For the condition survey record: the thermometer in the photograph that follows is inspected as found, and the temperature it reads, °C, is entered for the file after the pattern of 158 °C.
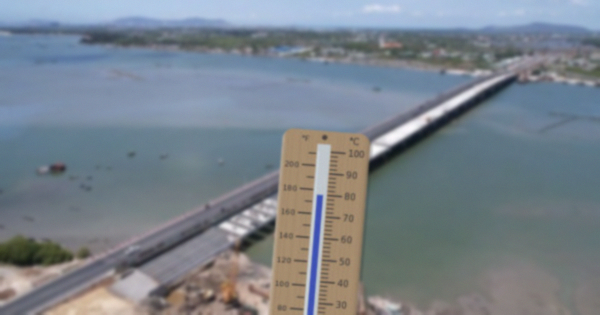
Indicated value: 80 °C
